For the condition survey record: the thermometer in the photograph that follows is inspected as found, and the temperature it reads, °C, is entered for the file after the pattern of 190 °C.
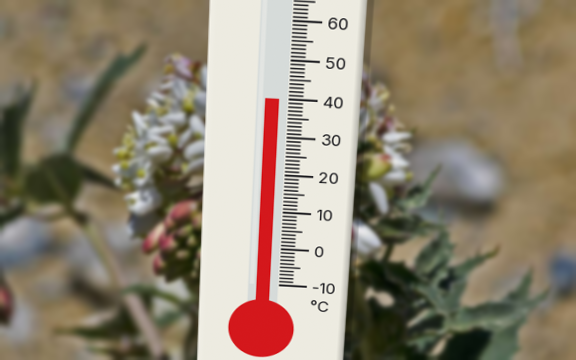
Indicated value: 40 °C
